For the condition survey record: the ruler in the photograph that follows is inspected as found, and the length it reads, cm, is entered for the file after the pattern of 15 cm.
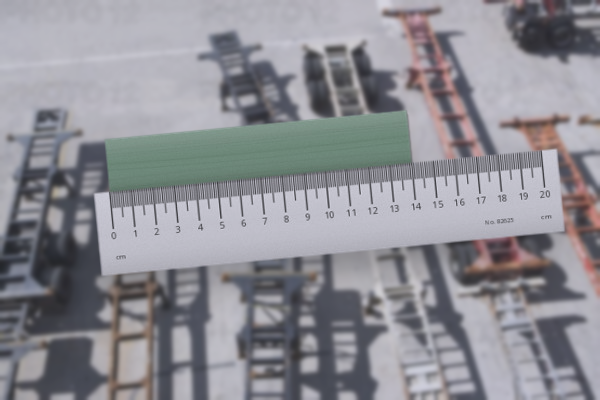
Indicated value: 14 cm
